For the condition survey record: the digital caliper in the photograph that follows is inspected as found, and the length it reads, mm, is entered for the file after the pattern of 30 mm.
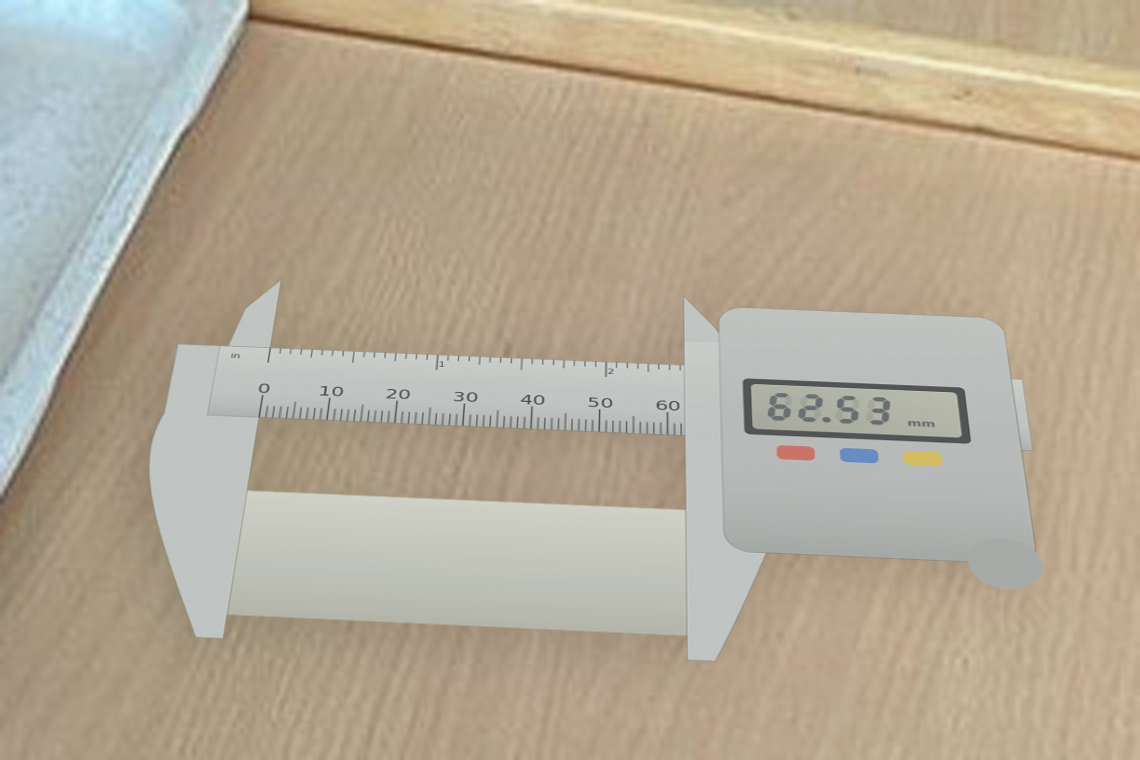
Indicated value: 62.53 mm
